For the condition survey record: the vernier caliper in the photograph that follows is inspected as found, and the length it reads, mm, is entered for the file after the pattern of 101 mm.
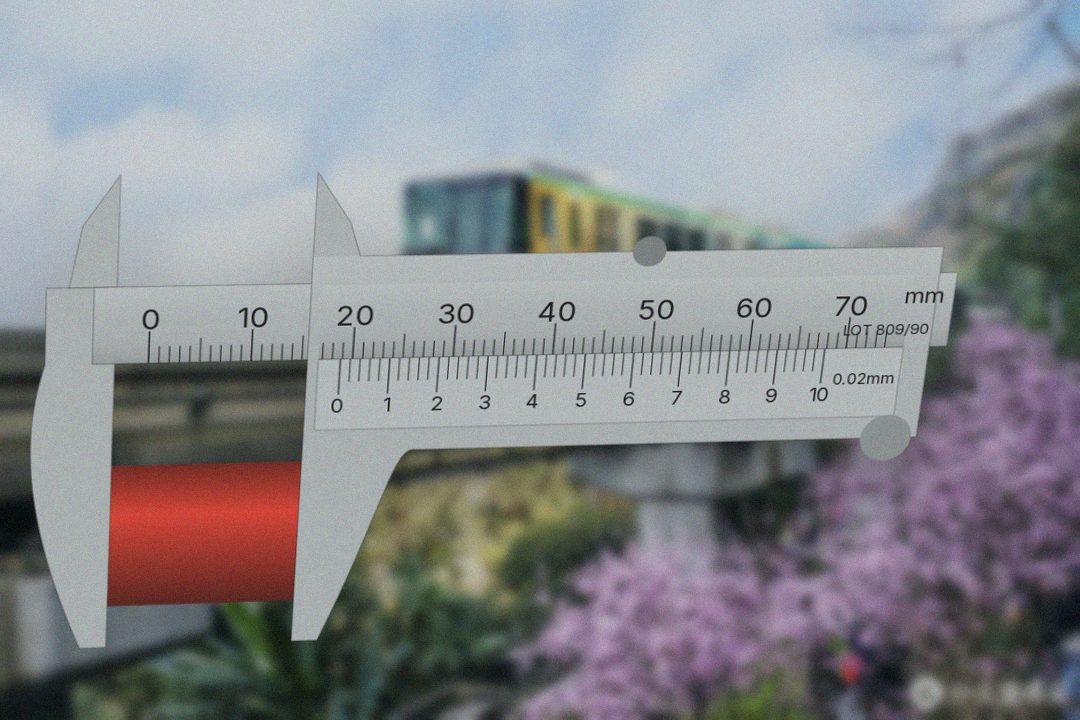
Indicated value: 18.8 mm
